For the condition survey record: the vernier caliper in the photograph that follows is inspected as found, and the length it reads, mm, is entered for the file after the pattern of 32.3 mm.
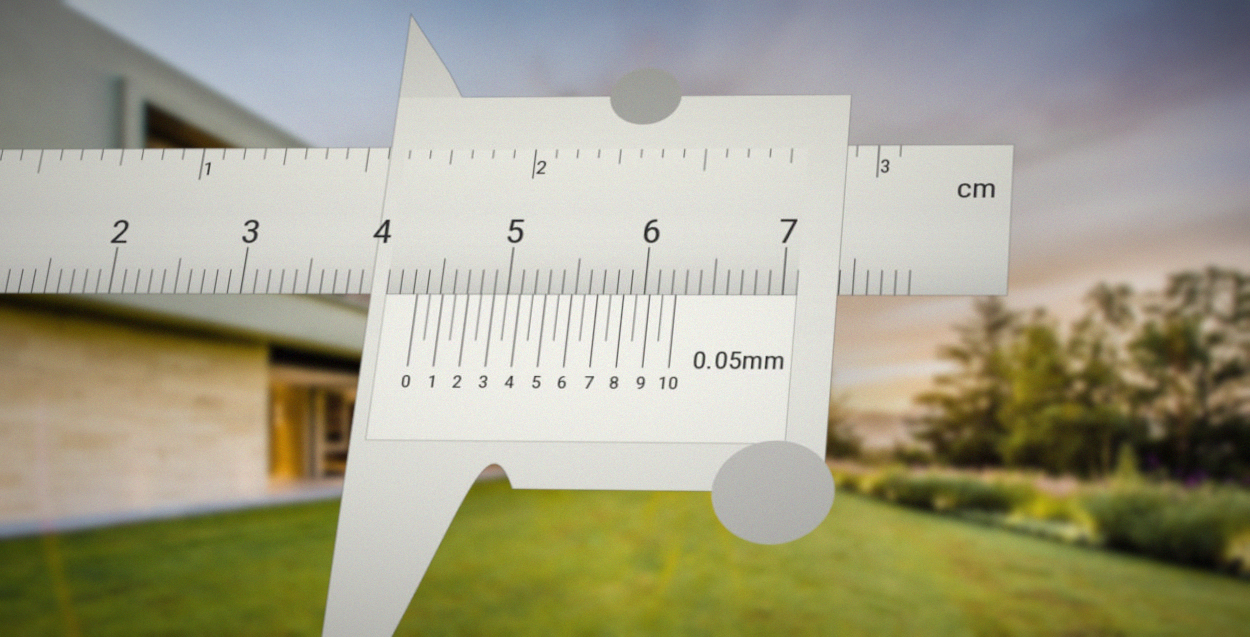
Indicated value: 43.3 mm
